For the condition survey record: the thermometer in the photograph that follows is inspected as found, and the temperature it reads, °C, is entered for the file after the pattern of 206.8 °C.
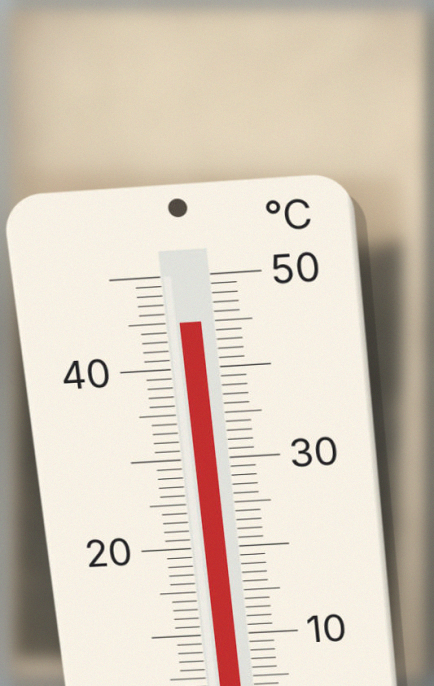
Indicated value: 45 °C
